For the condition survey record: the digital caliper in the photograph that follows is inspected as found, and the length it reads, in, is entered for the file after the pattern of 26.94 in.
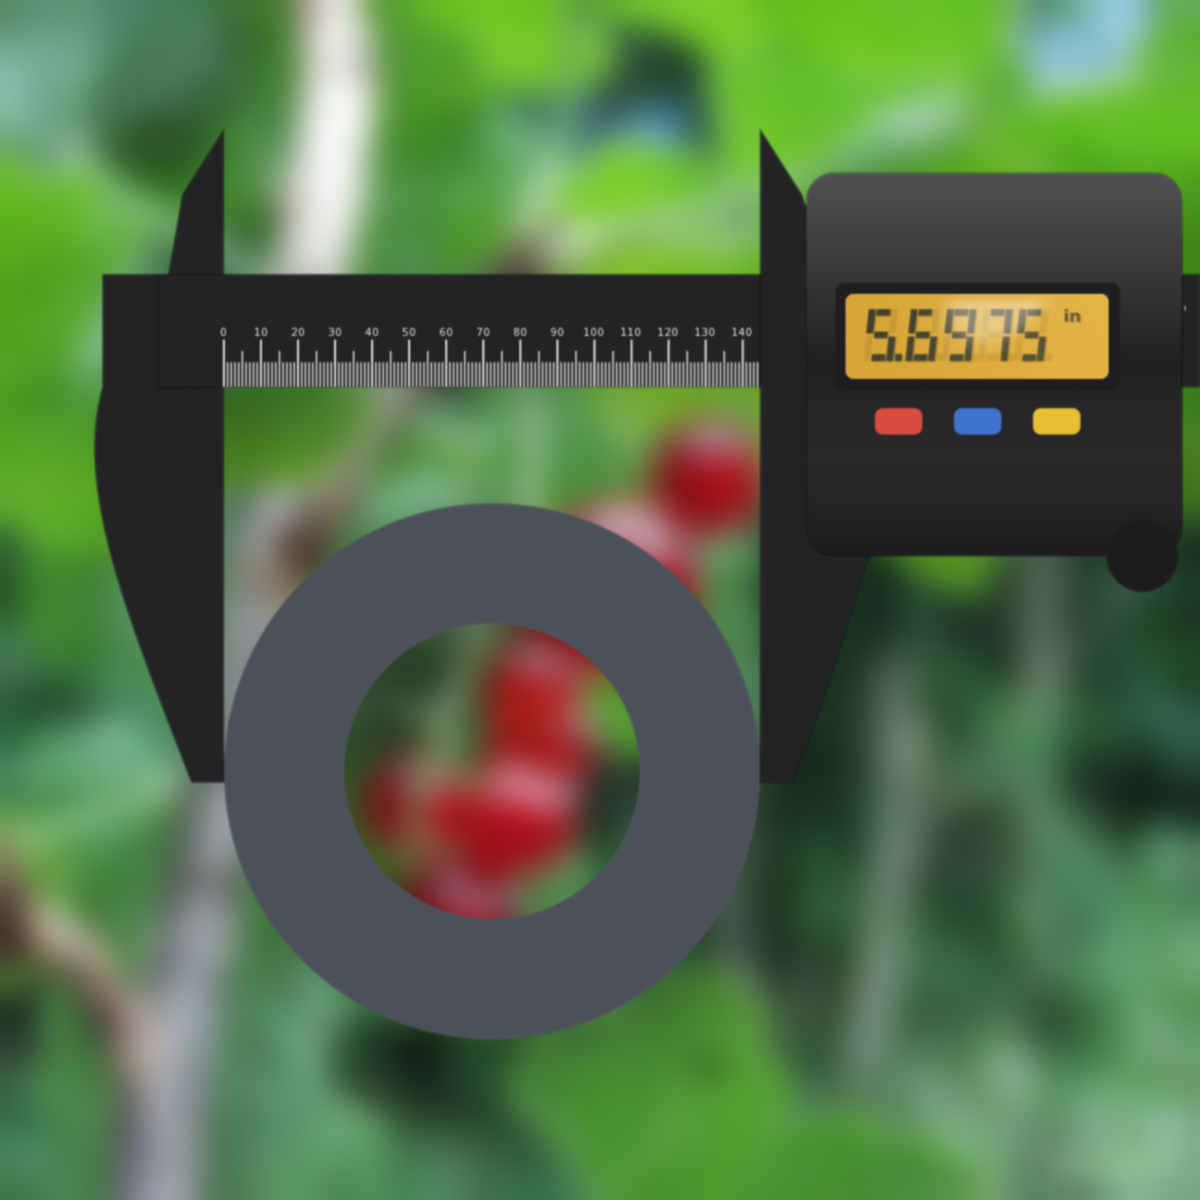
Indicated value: 5.6975 in
